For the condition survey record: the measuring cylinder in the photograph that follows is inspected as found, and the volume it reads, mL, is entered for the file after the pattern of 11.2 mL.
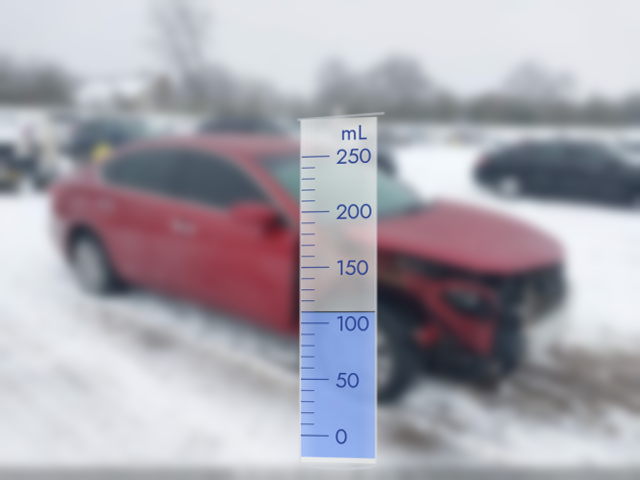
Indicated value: 110 mL
